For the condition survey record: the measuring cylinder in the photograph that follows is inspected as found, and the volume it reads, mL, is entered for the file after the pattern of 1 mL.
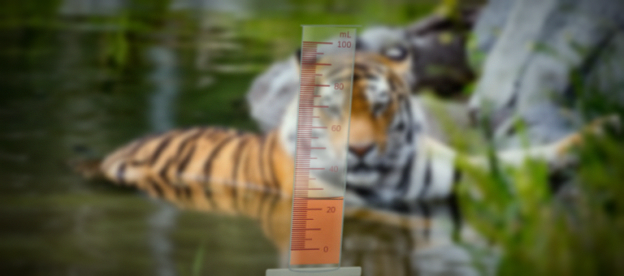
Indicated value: 25 mL
